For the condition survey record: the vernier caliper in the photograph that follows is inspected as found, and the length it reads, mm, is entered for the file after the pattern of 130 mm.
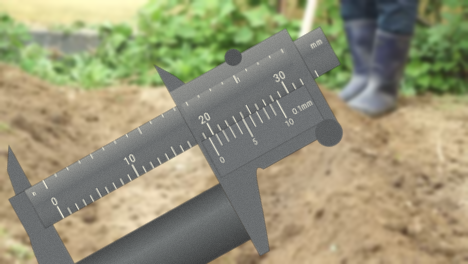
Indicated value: 19.4 mm
